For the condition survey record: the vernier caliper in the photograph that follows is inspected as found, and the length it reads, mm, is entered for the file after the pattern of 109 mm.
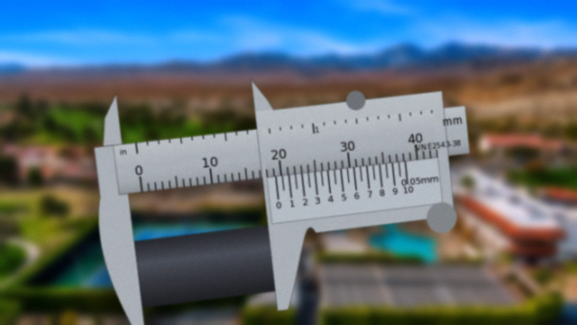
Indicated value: 19.2 mm
